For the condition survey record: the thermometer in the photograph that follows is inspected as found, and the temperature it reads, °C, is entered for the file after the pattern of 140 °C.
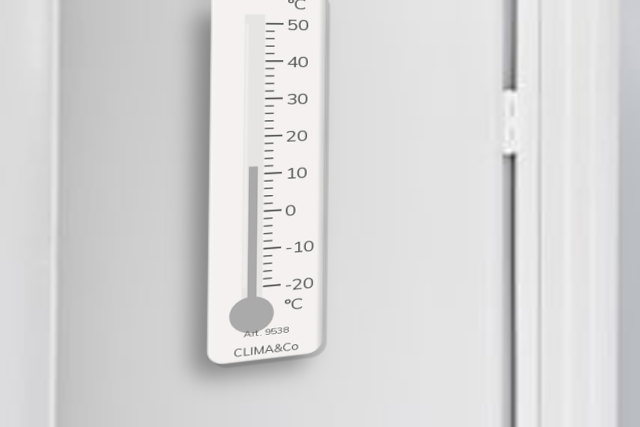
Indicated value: 12 °C
